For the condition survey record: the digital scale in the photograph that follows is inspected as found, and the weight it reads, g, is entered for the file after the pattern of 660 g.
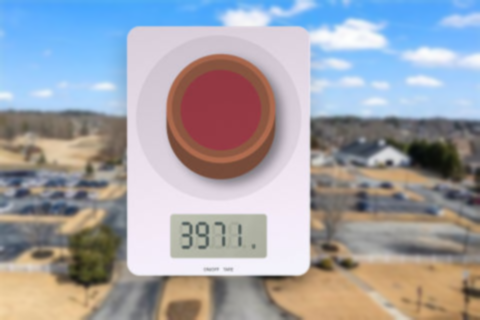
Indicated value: 3971 g
